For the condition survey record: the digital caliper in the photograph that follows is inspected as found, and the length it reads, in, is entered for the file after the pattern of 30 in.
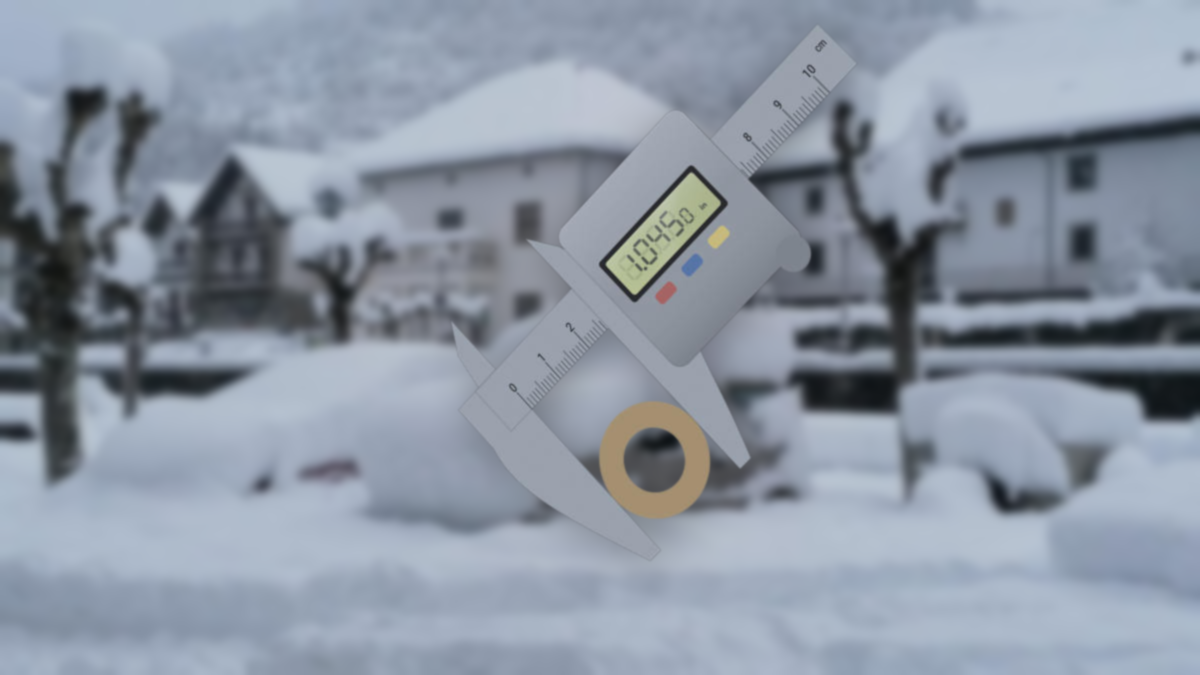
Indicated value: 1.0450 in
